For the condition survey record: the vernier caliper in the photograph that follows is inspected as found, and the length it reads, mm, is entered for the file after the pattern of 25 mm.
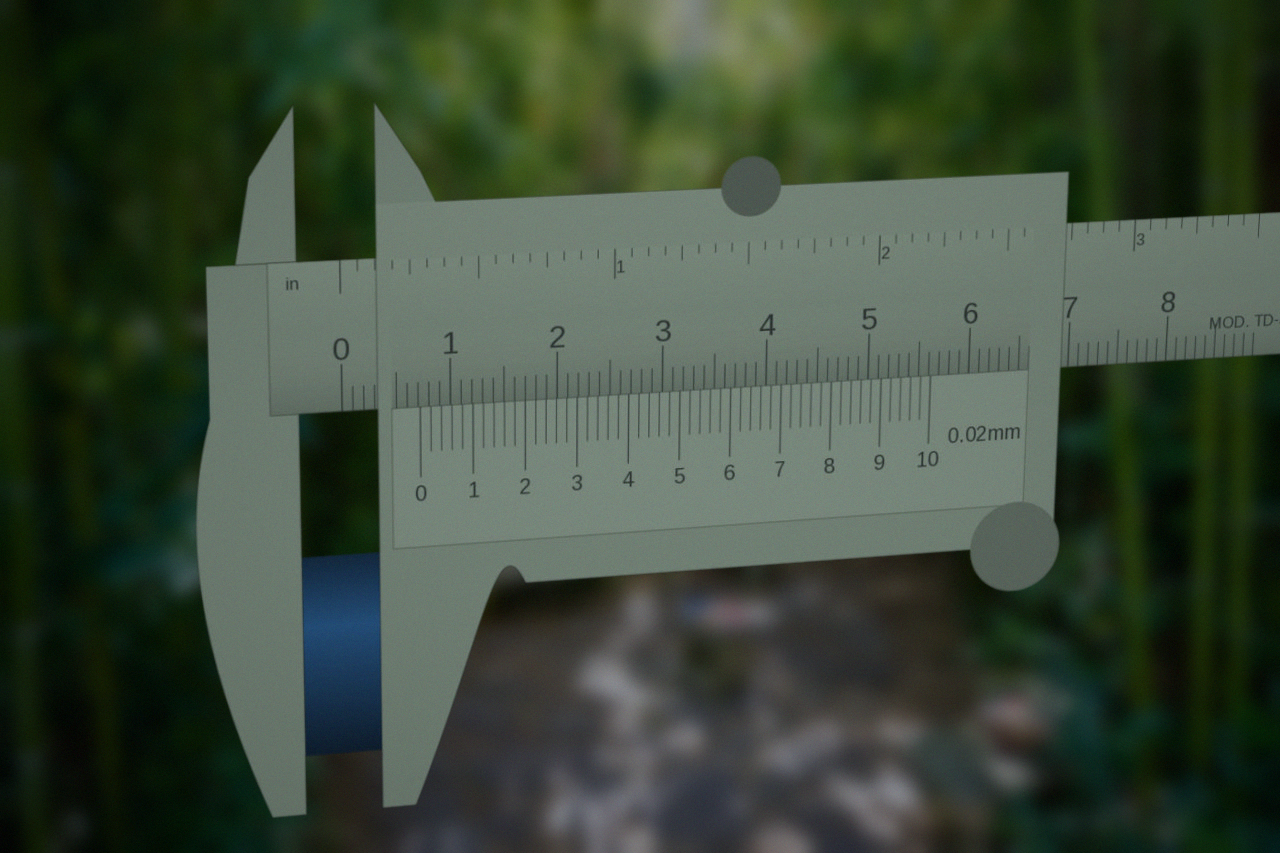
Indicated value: 7.2 mm
